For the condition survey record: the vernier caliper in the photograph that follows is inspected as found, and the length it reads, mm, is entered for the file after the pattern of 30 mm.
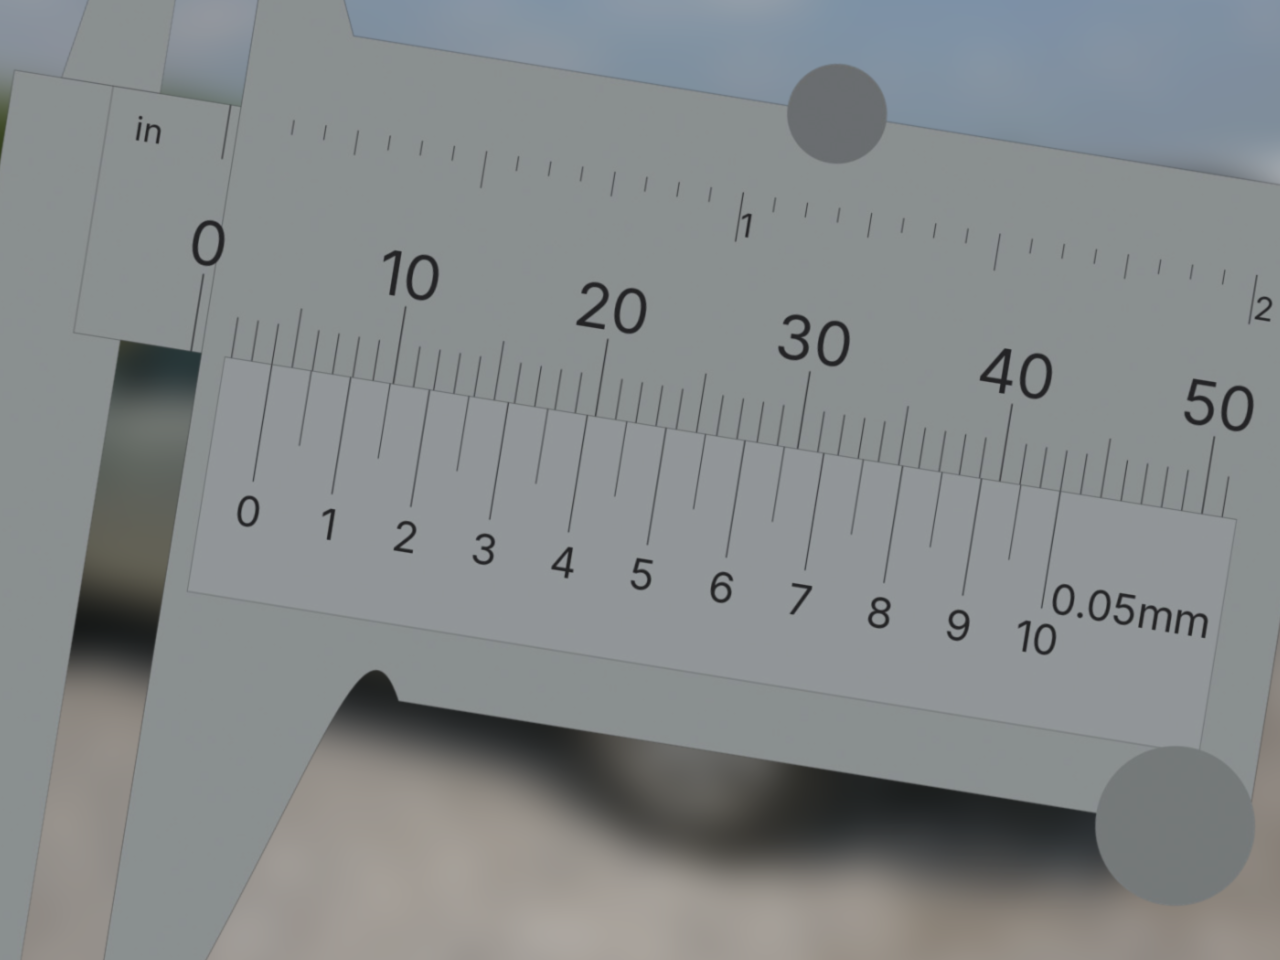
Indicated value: 4.0 mm
